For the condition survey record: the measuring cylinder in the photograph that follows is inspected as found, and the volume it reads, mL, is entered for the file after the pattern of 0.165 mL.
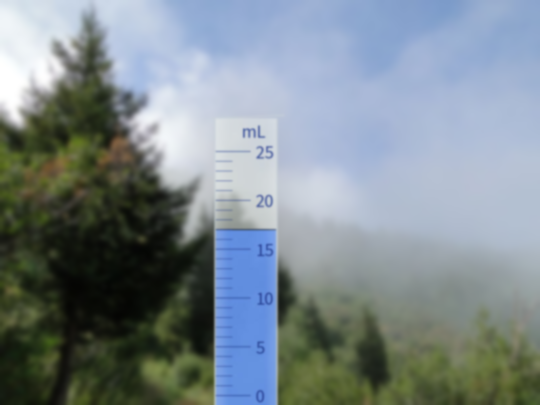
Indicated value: 17 mL
